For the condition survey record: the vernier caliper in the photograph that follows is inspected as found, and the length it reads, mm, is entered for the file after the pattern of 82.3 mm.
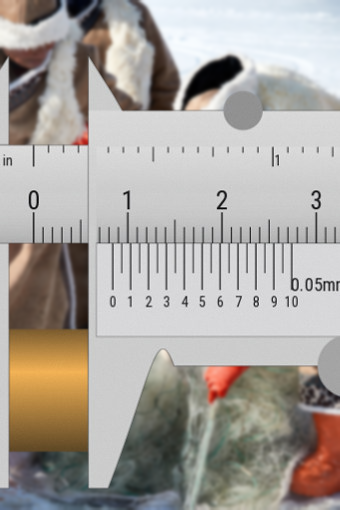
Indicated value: 8.4 mm
